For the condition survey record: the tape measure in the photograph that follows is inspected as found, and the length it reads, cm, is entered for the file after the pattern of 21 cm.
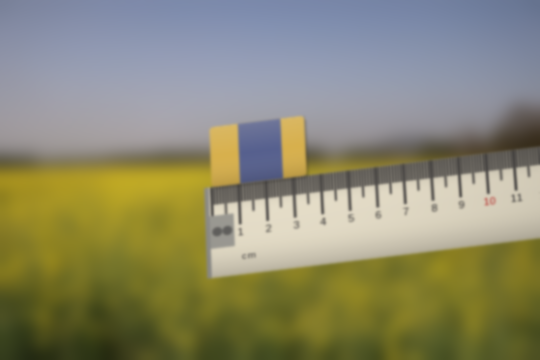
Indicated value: 3.5 cm
